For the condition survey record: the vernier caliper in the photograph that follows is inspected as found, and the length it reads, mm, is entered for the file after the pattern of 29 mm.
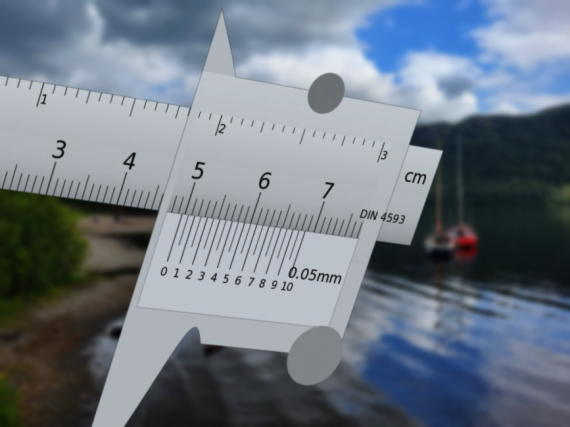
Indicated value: 49.6 mm
